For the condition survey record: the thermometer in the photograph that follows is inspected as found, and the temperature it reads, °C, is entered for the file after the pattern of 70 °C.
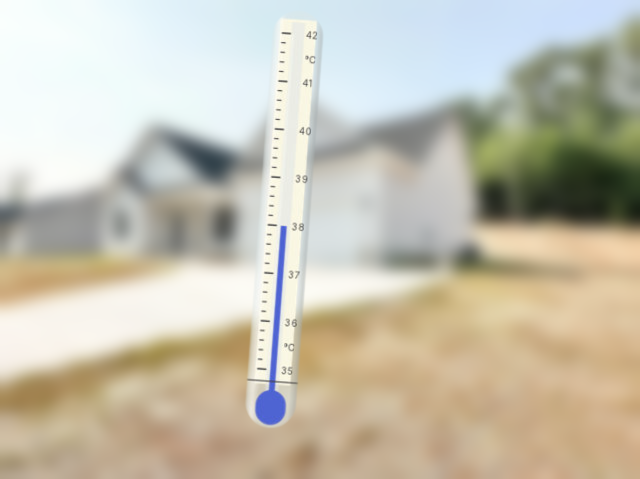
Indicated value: 38 °C
